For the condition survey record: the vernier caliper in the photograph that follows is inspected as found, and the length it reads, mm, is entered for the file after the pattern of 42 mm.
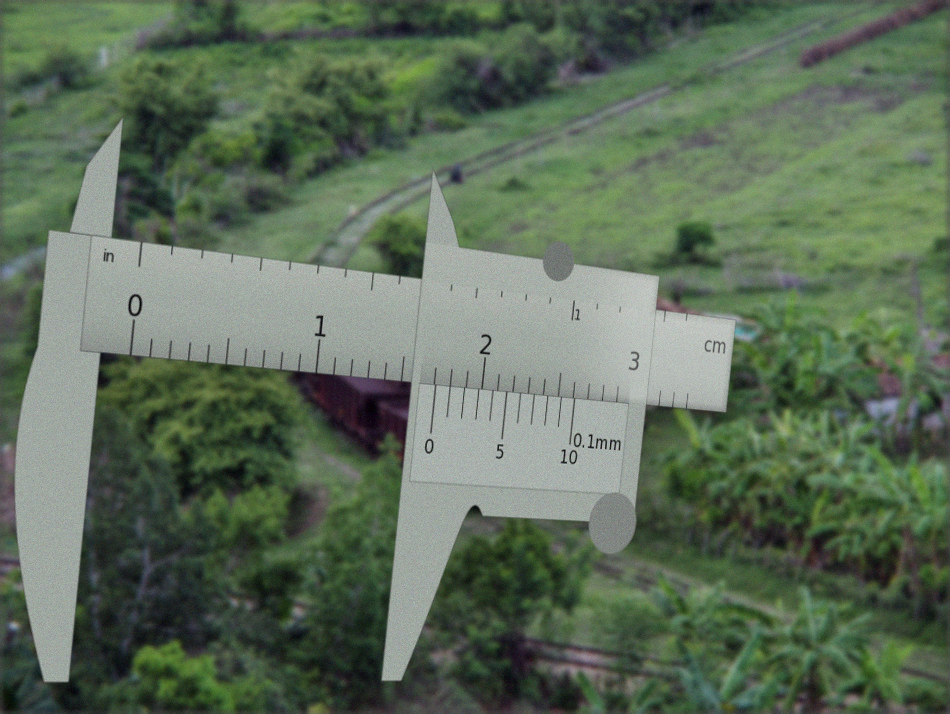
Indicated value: 17.1 mm
